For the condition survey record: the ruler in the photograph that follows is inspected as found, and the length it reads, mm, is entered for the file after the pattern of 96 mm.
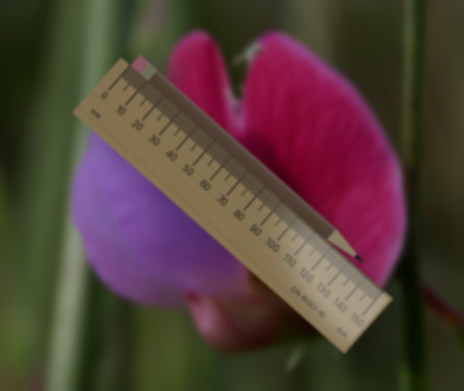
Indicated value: 135 mm
